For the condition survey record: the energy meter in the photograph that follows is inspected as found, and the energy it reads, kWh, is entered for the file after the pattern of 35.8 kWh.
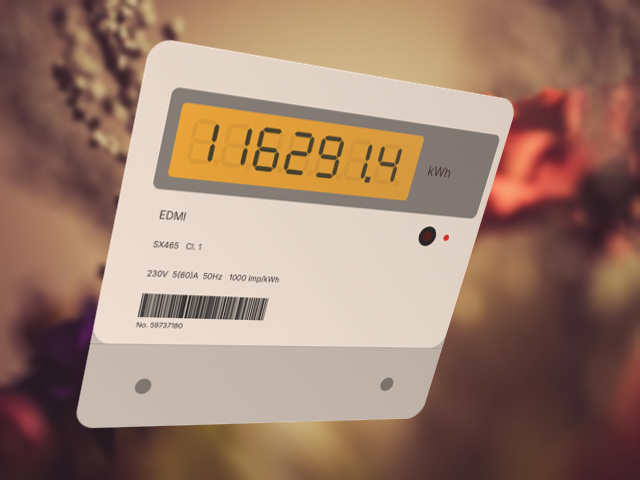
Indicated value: 116291.4 kWh
